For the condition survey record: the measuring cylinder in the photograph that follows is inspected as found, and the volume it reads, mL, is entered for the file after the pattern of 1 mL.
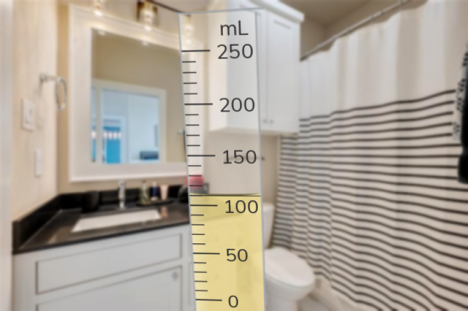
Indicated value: 110 mL
